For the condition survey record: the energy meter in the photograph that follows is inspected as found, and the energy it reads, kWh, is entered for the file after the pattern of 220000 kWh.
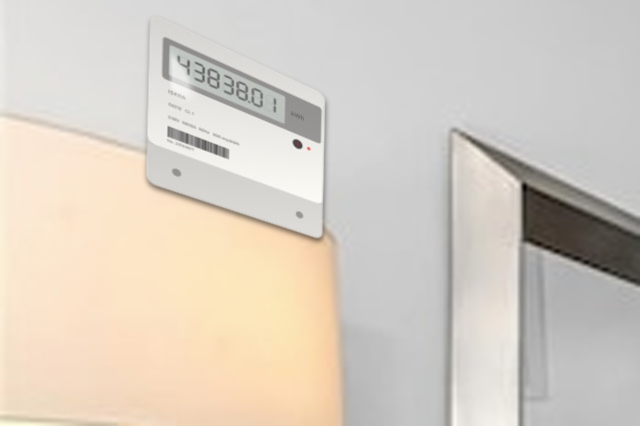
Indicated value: 43838.01 kWh
